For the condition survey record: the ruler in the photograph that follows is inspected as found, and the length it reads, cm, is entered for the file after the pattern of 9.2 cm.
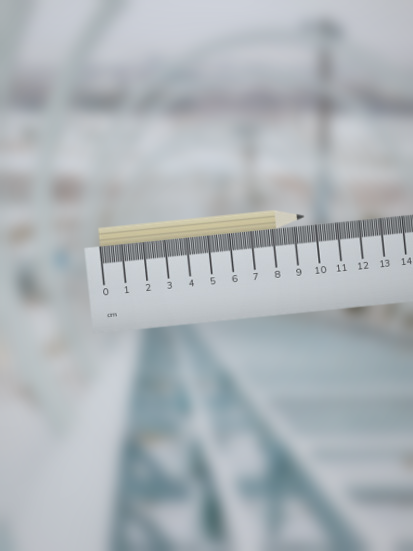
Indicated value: 9.5 cm
